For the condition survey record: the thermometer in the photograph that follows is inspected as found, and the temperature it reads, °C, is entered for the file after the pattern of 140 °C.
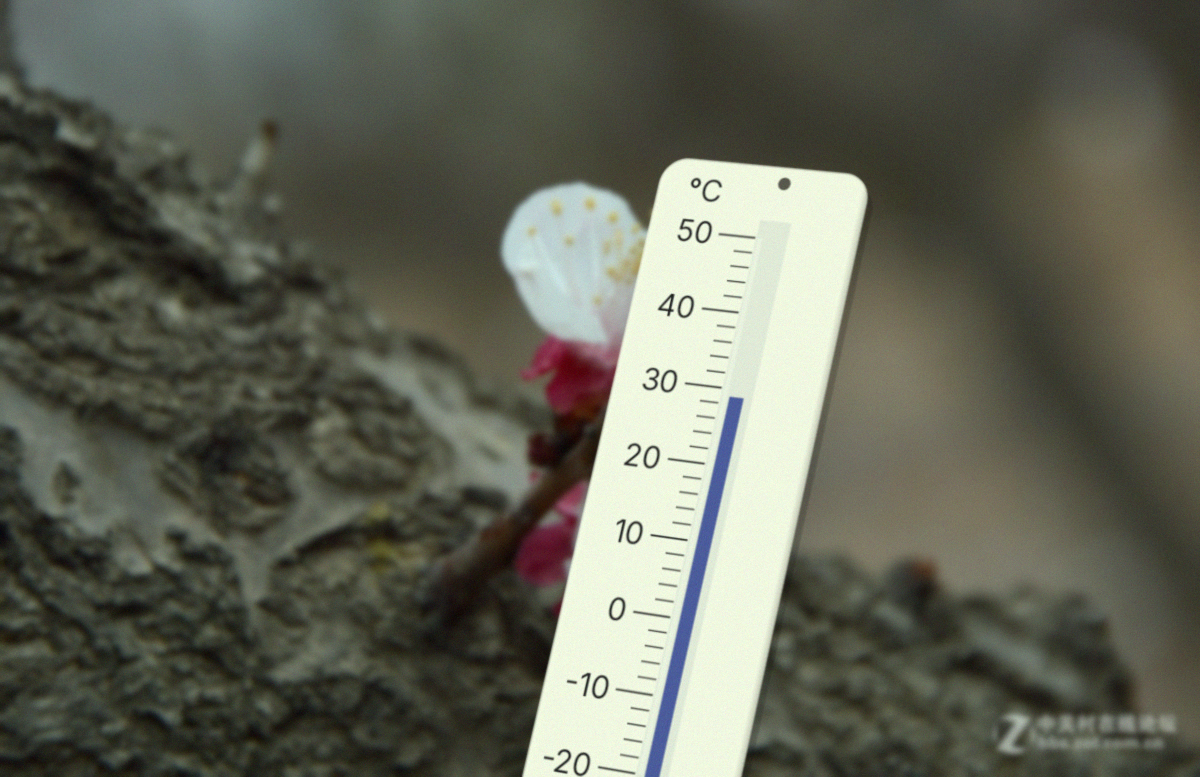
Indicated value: 29 °C
